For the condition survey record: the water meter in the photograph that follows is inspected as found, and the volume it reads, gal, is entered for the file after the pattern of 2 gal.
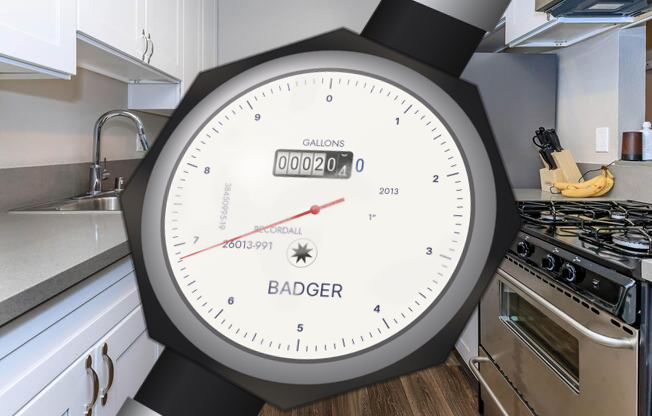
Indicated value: 2036.8 gal
